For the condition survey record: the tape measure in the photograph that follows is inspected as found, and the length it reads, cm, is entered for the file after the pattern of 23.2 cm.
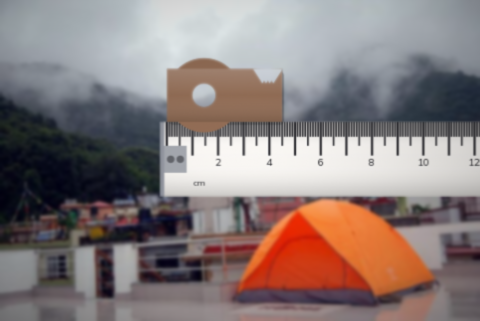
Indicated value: 4.5 cm
